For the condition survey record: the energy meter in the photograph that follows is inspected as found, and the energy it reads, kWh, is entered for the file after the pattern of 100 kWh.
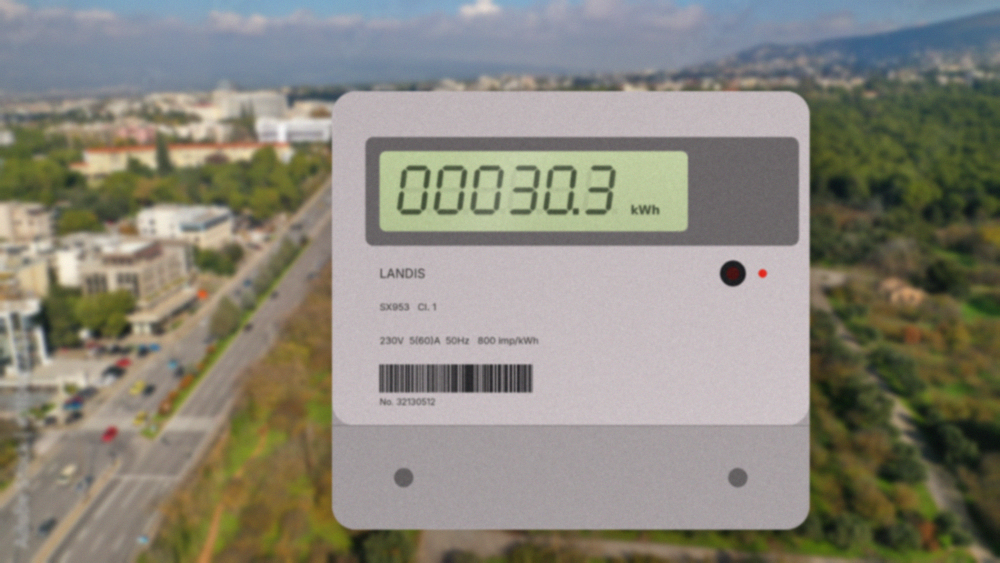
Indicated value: 30.3 kWh
